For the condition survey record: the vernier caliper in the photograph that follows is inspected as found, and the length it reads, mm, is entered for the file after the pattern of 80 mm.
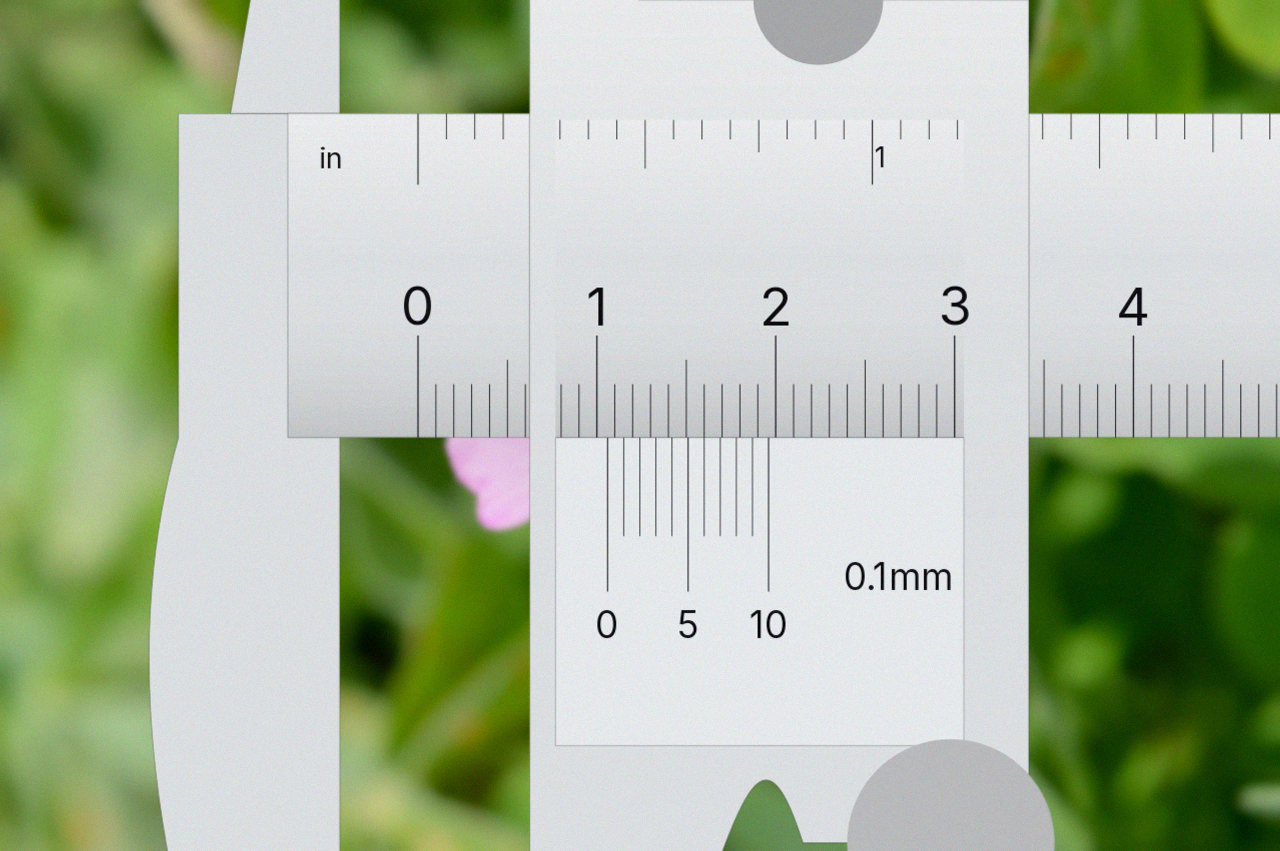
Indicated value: 10.6 mm
